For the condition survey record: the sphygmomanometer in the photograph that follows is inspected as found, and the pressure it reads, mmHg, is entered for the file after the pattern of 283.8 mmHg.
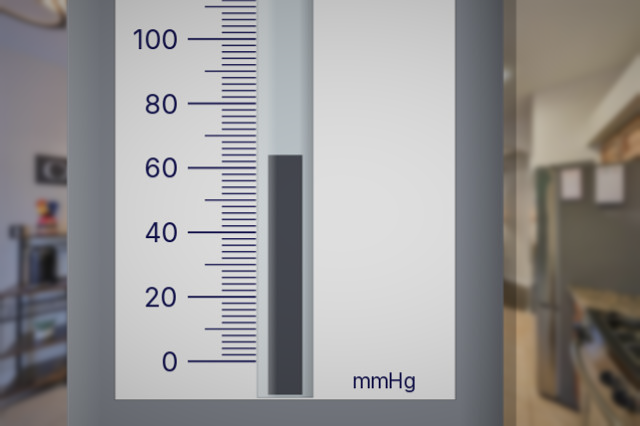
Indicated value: 64 mmHg
